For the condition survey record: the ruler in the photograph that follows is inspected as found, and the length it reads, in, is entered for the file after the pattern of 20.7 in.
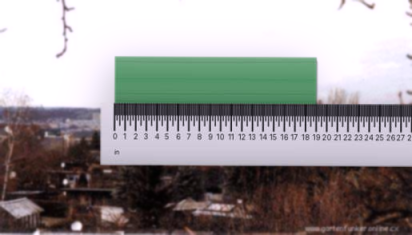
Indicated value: 19 in
